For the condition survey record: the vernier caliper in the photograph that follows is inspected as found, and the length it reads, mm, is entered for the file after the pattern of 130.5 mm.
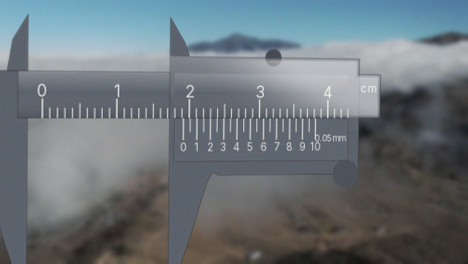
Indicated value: 19.2 mm
